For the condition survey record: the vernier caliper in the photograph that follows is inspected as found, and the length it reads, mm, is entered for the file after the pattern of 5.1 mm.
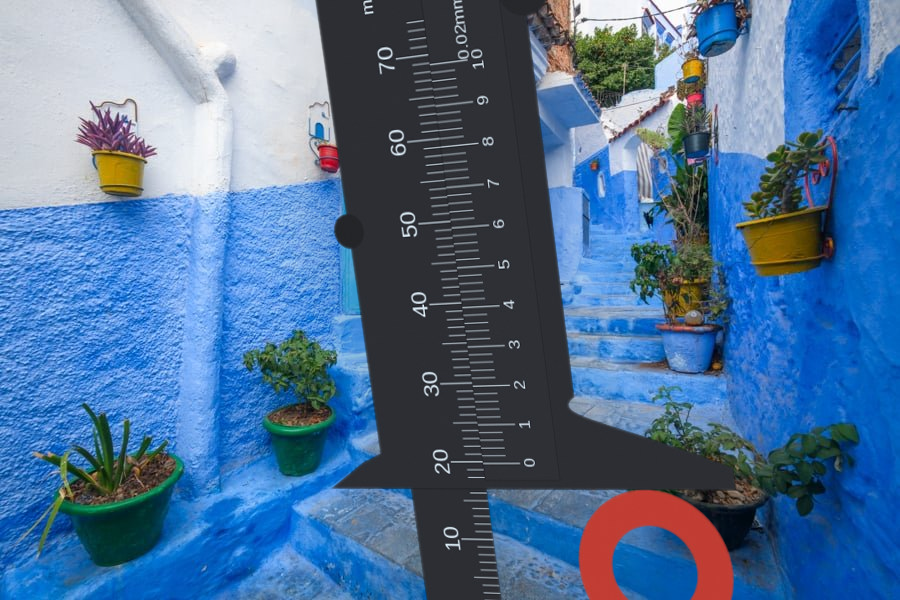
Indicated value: 19.8 mm
